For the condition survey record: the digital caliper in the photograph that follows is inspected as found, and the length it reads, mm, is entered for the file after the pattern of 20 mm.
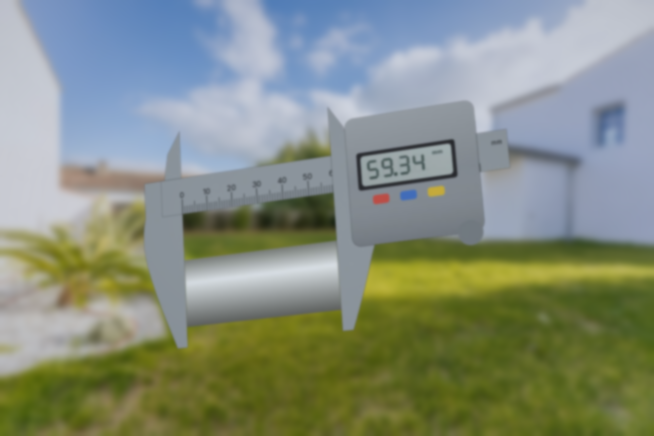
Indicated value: 59.34 mm
